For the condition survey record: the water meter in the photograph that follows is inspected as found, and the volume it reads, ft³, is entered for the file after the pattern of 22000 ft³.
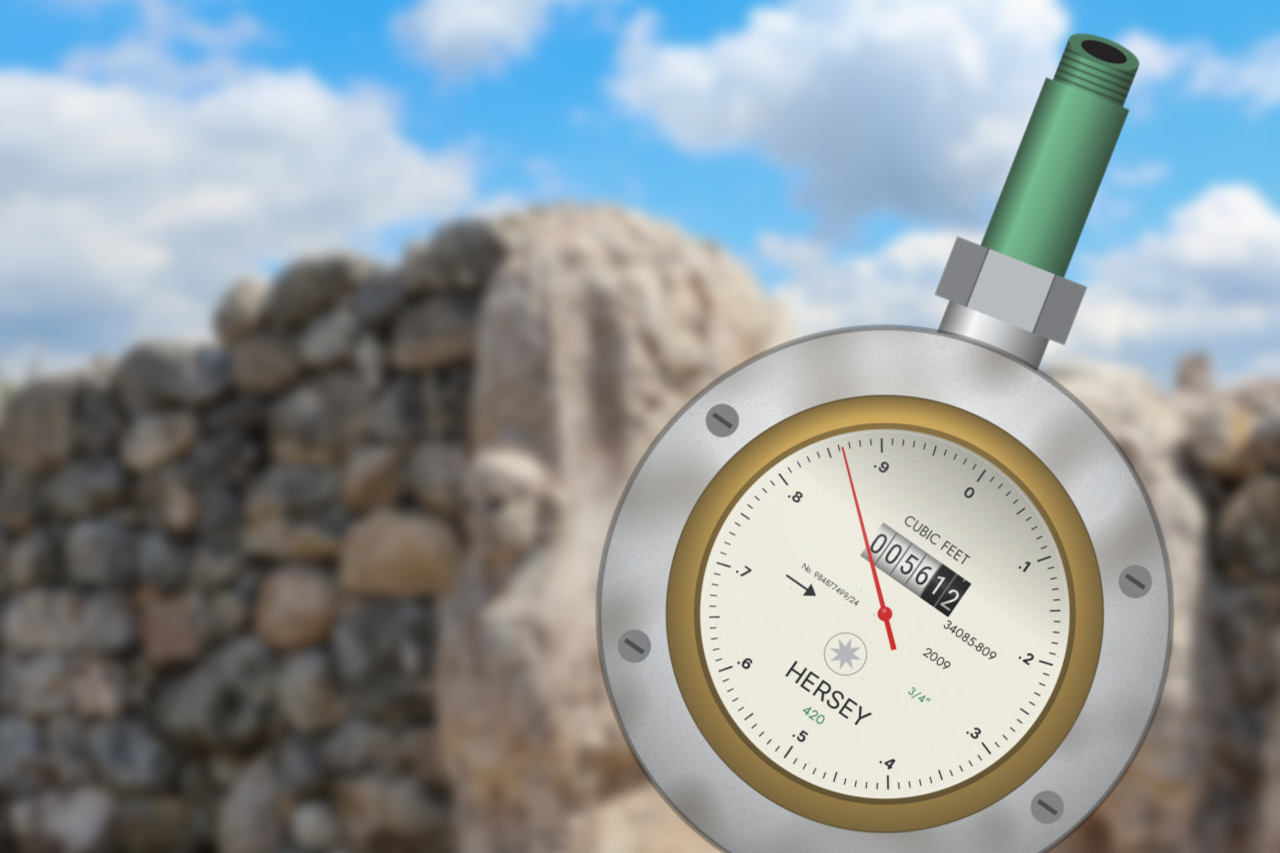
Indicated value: 5611.86 ft³
